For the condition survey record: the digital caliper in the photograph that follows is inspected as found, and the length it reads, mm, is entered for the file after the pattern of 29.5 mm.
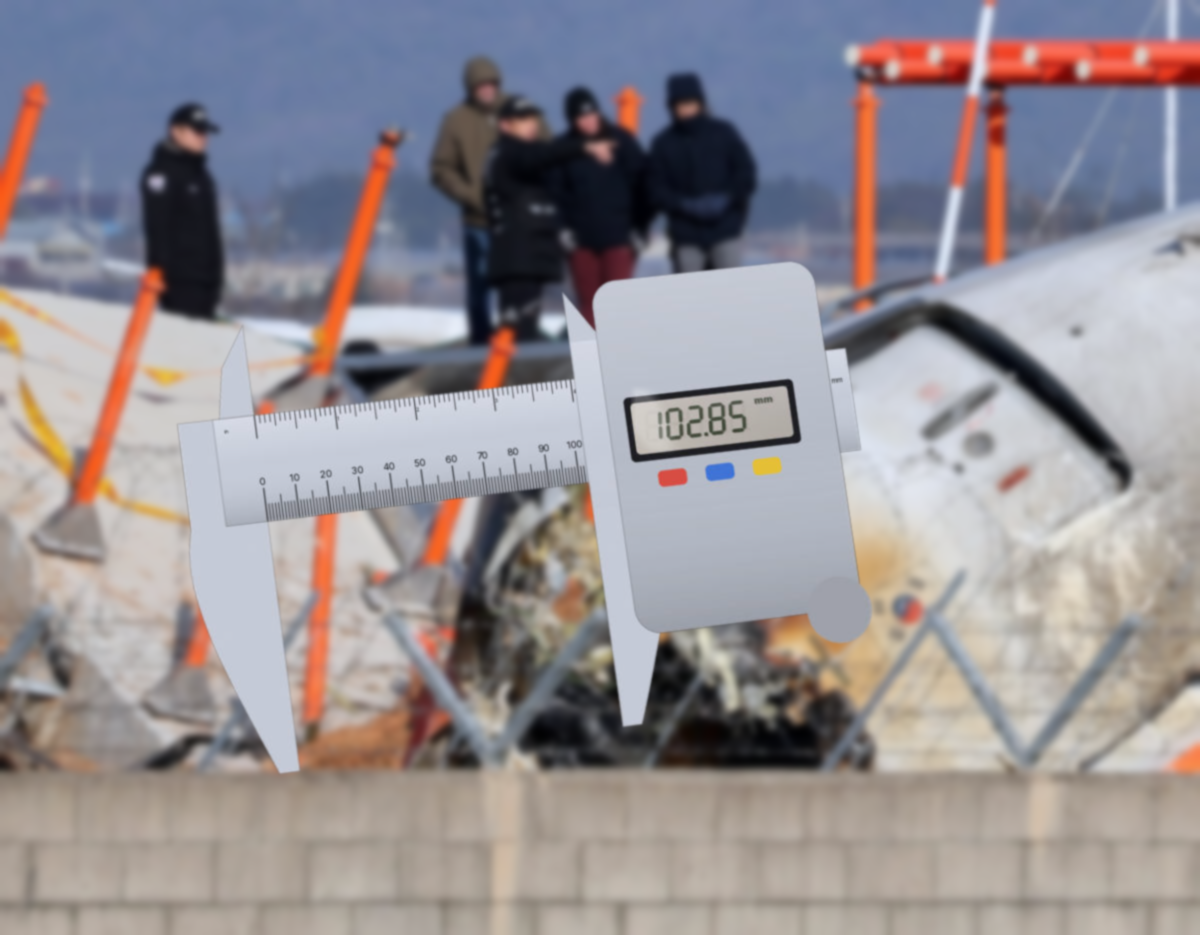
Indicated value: 102.85 mm
